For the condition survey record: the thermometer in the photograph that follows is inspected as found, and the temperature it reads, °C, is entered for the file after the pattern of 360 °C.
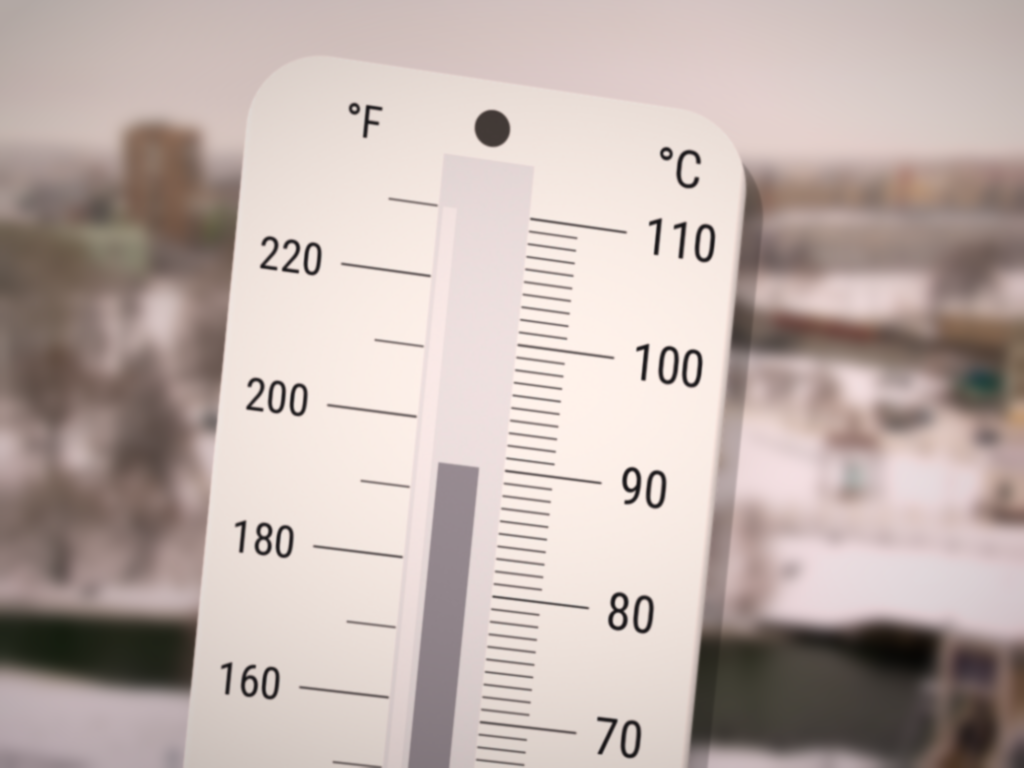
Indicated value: 90 °C
